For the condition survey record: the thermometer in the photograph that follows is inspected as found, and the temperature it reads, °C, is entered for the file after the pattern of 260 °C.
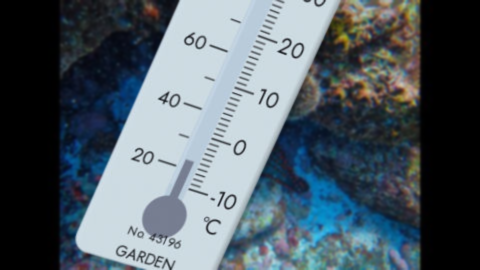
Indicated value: -5 °C
